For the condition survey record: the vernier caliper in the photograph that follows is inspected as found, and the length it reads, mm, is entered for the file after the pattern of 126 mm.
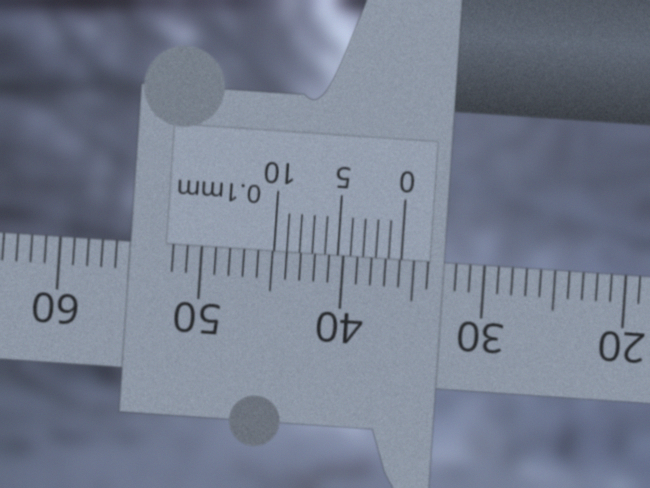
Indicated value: 35.9 mm
